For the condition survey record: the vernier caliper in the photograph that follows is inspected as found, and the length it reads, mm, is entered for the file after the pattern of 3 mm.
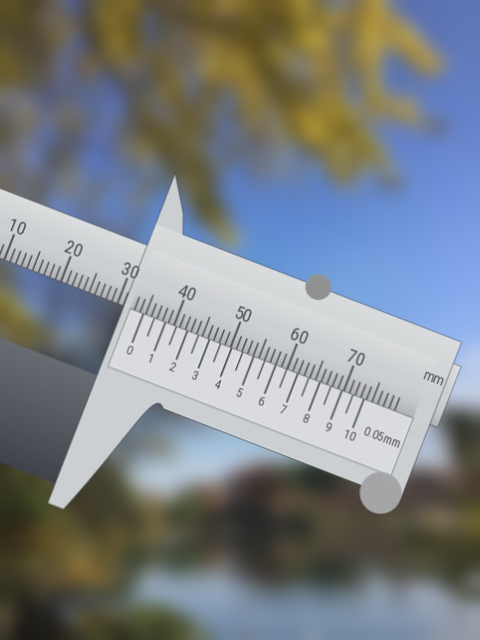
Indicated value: 34.6 mm
